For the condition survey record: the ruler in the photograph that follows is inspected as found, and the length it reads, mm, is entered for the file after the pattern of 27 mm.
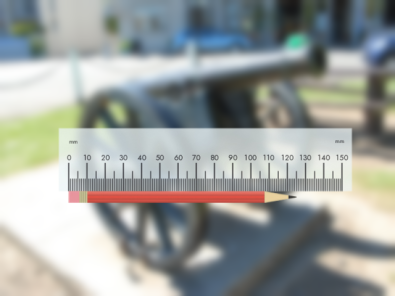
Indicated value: 125 mm
